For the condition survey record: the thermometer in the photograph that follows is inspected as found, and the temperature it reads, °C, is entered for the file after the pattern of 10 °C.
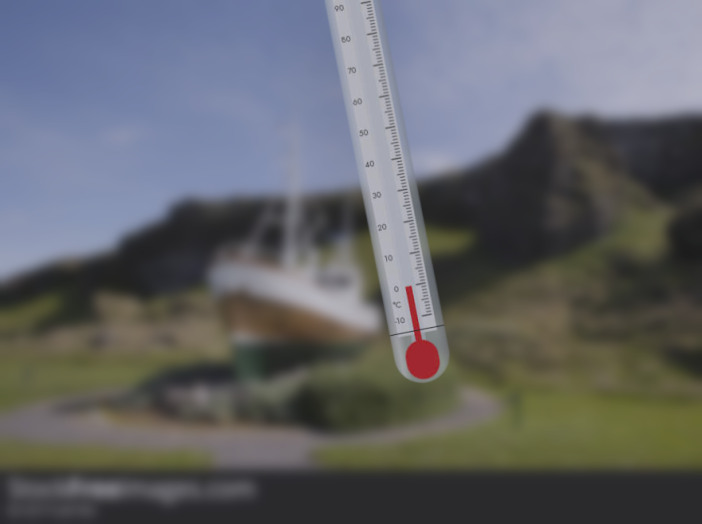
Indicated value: 0 °C
